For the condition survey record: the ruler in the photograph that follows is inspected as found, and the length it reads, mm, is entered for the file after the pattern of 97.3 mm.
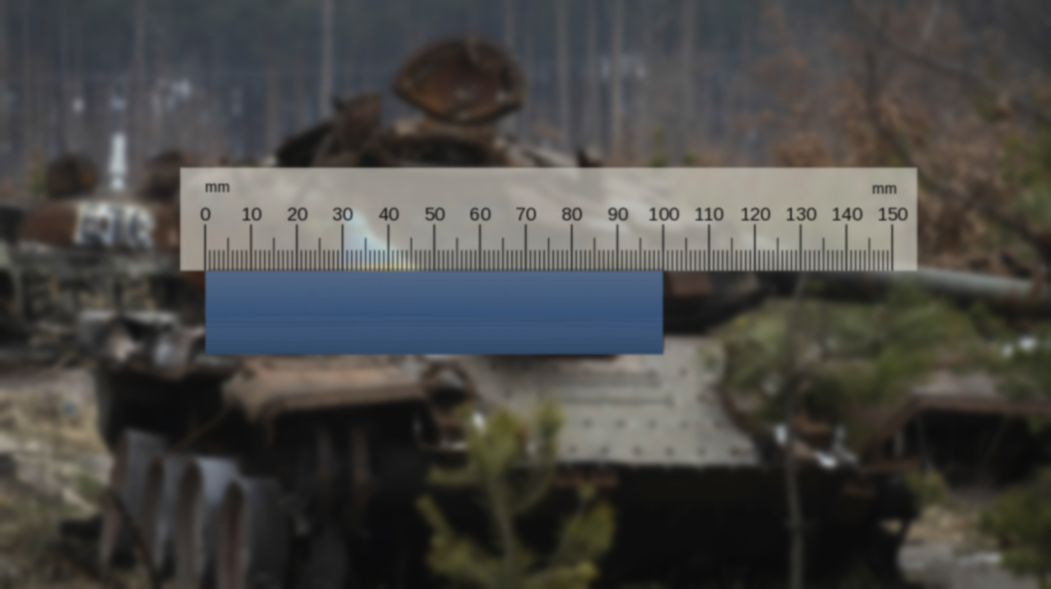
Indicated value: 100 mm
